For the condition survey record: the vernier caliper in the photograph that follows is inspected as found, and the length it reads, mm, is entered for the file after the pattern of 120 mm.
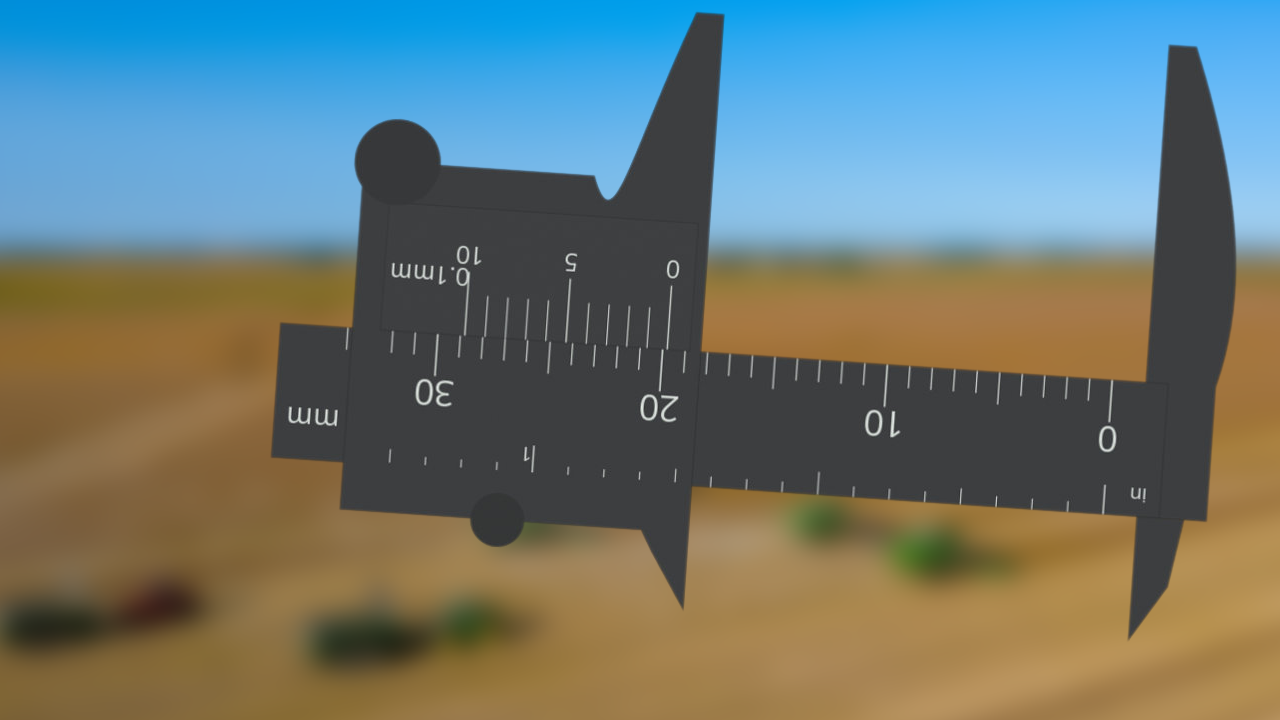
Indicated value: 19.8 mm
